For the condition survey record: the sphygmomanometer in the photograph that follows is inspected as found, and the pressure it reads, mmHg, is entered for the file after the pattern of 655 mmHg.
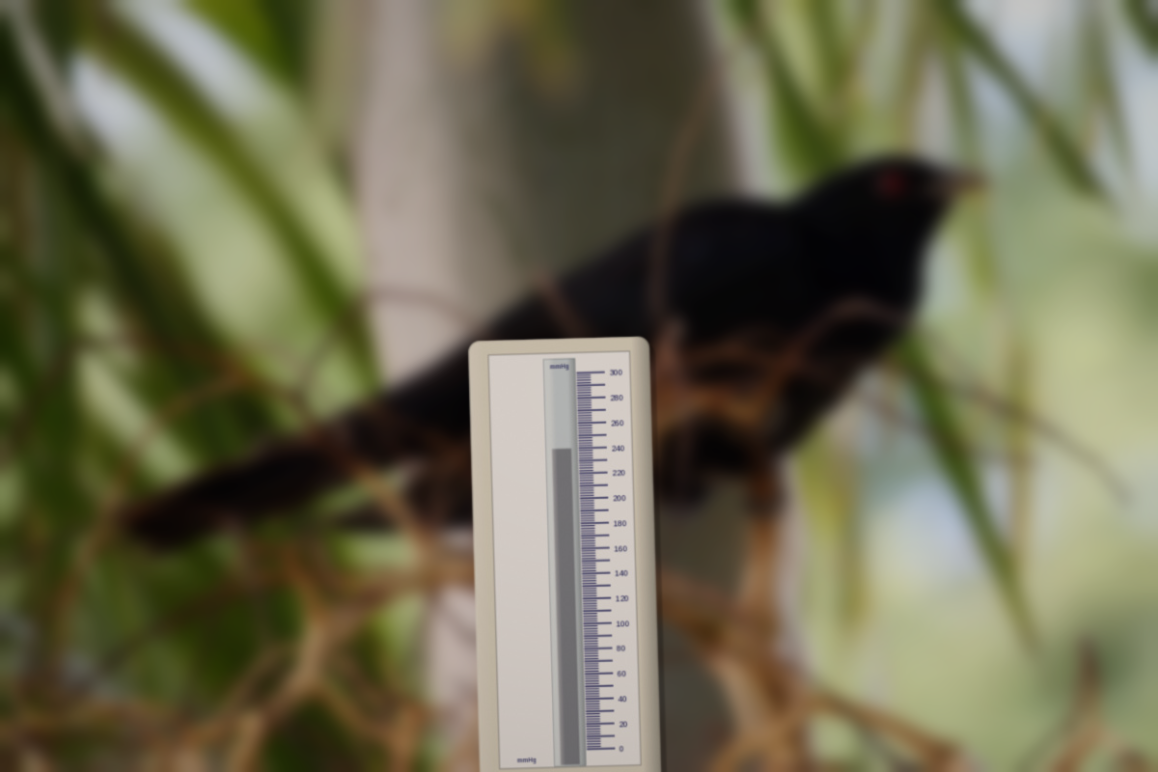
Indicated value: 240 mmHg
